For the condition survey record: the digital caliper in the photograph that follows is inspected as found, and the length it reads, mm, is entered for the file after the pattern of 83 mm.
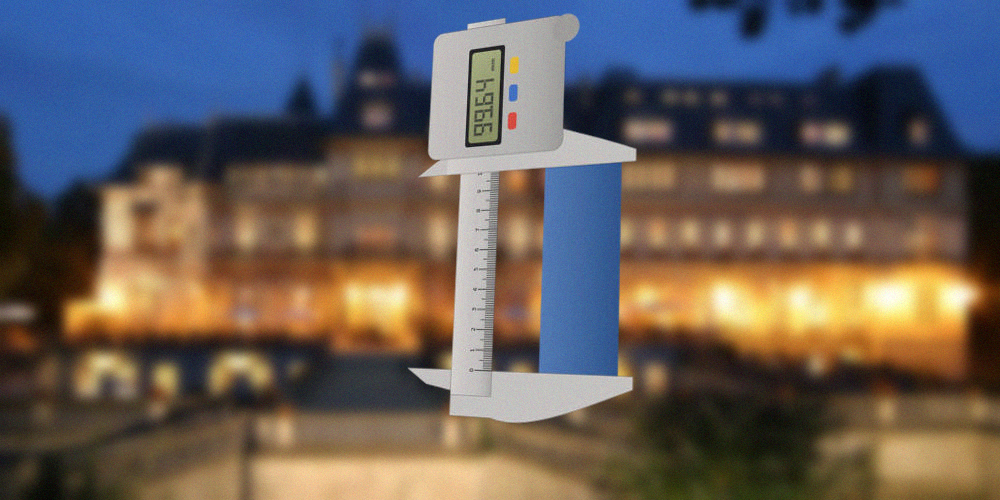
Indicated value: 99.64 mm
